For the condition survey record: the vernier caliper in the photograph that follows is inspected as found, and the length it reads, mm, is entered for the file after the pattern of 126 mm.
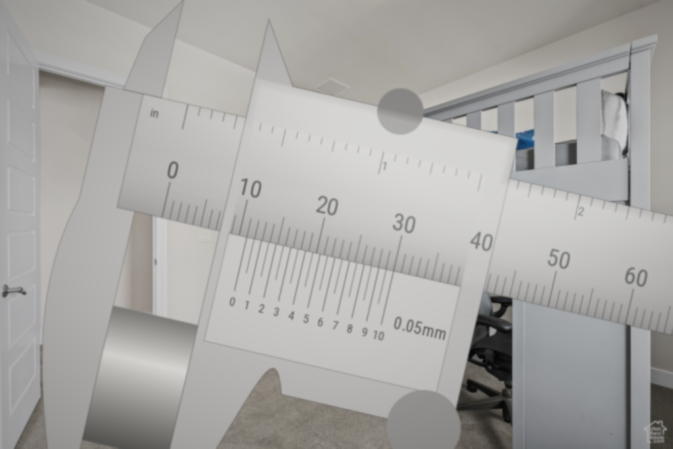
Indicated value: 11.0 mm
